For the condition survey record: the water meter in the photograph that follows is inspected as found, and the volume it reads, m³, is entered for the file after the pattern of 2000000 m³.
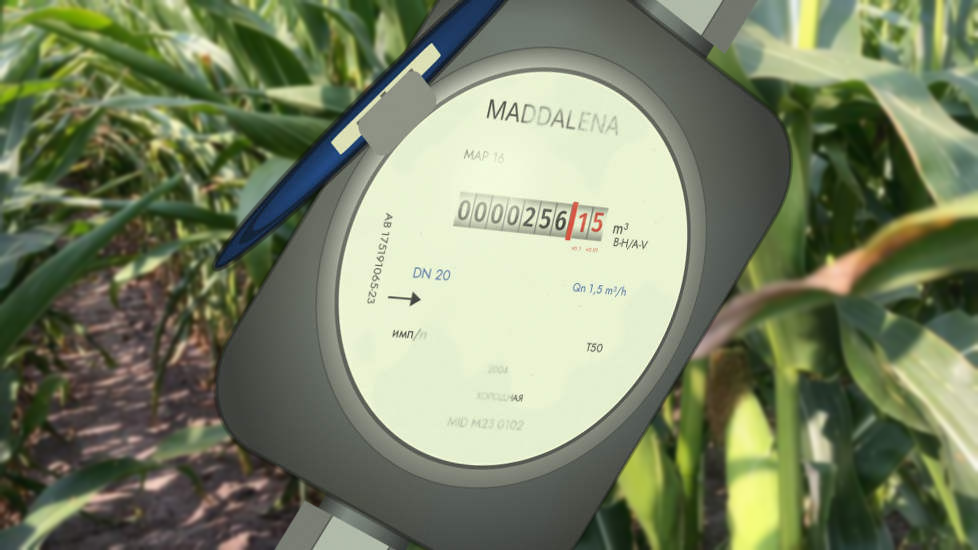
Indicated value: 256.15 m³
